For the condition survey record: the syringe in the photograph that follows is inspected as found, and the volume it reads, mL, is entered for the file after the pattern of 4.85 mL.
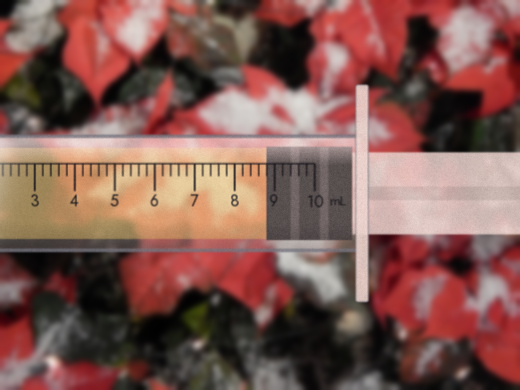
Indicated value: 8.8 mL
